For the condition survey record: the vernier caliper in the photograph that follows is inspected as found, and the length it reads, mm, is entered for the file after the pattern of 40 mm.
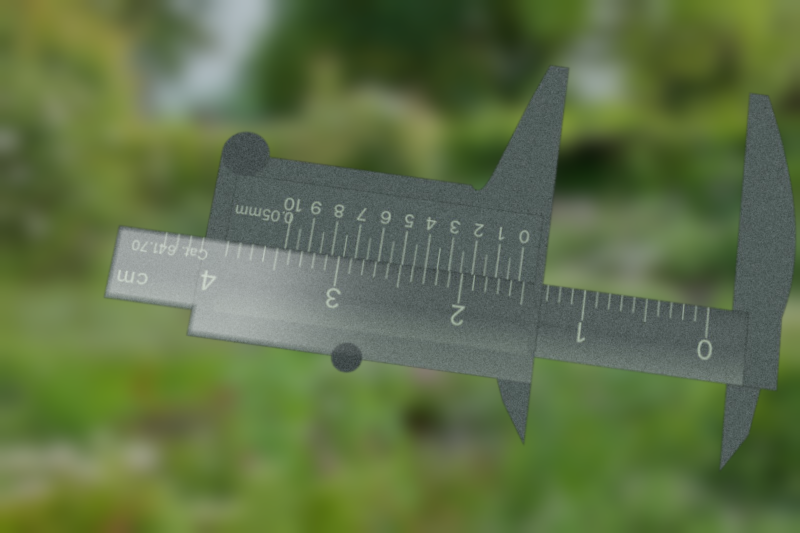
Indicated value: 15.4 mm
